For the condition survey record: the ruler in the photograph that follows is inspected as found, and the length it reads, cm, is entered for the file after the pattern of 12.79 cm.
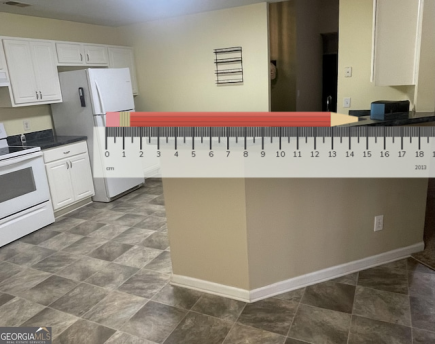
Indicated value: 15 cm
